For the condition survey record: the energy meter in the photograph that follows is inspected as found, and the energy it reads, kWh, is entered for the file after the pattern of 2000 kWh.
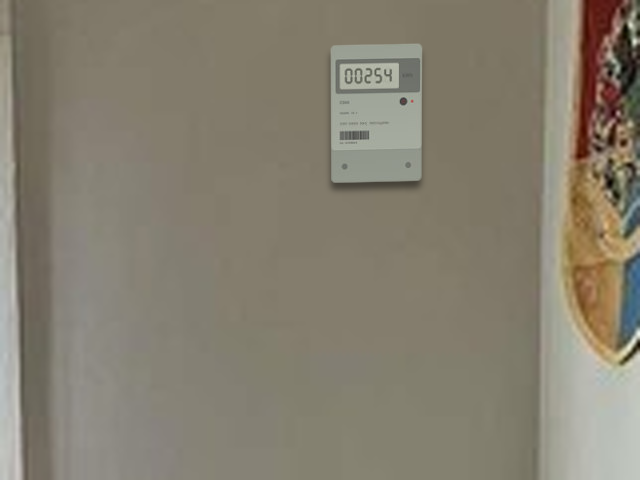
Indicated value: 254 kWh
